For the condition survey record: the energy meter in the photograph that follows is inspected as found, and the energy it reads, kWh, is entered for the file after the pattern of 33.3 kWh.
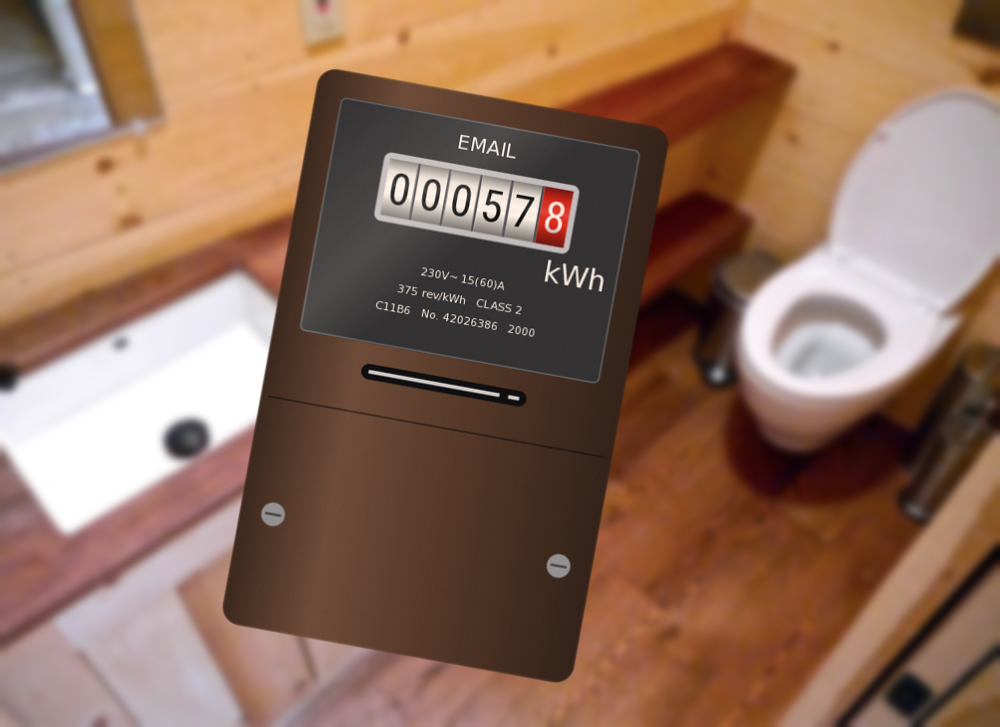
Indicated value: 57.8 kWh
